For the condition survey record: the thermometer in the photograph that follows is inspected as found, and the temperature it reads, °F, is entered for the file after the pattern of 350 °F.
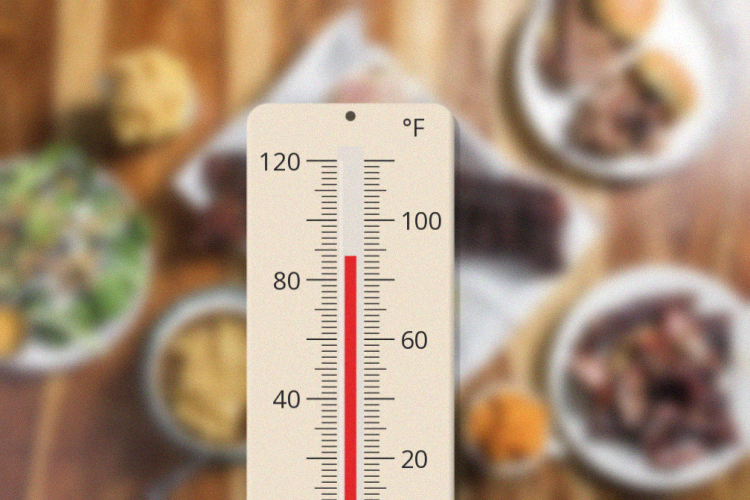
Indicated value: 88 °F
